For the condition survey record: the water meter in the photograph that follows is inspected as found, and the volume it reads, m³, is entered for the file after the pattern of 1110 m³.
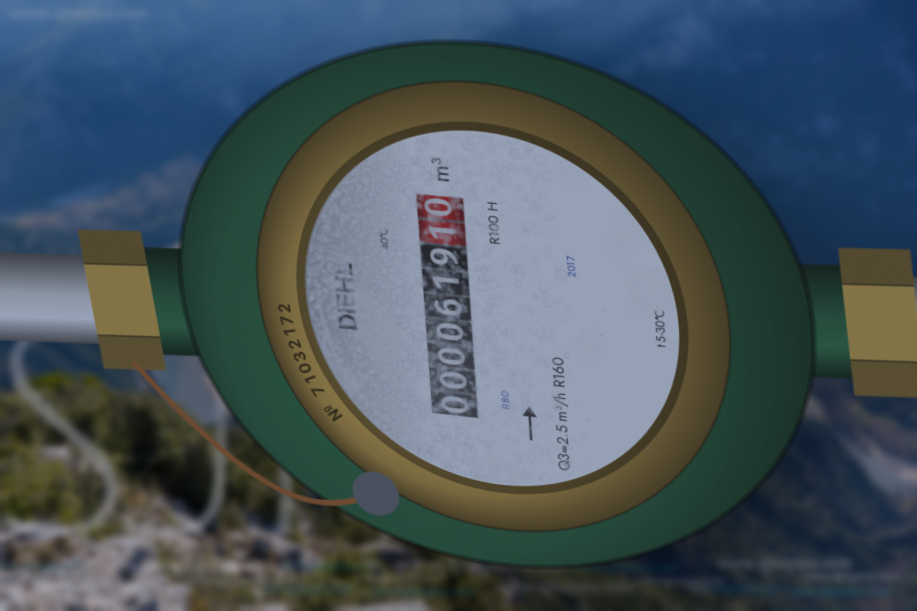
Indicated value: 619.10 m³
